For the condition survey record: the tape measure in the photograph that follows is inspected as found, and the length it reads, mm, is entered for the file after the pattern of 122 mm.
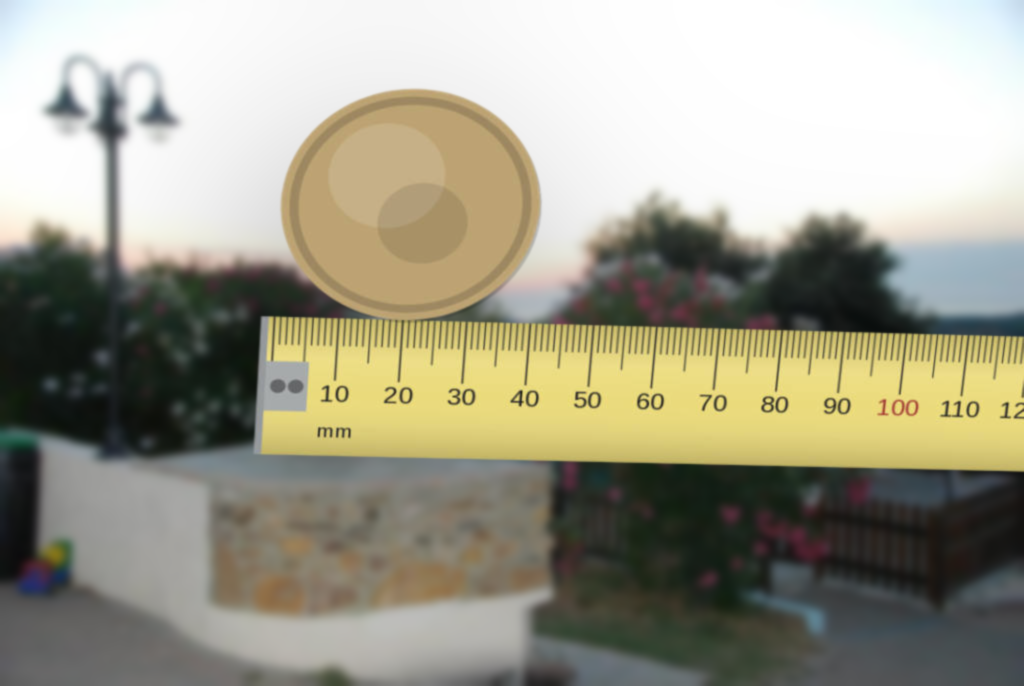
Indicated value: 40 mm
